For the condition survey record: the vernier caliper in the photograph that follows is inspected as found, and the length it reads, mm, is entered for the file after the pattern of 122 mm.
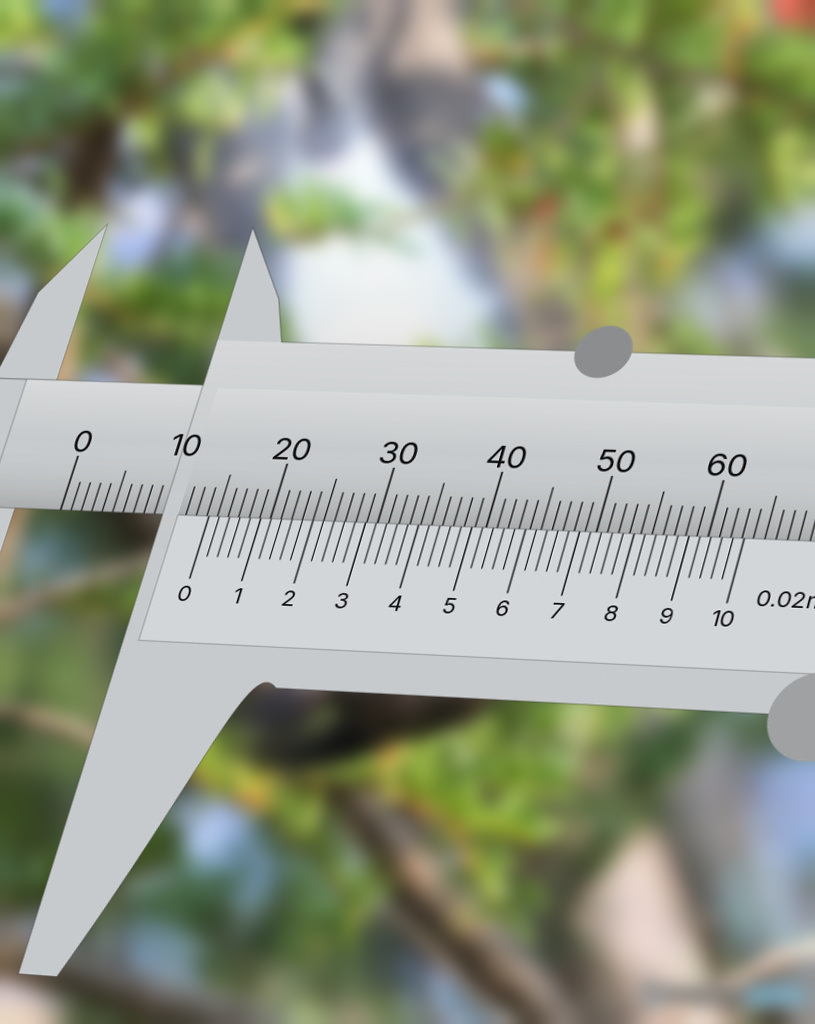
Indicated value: 14.2 mm
